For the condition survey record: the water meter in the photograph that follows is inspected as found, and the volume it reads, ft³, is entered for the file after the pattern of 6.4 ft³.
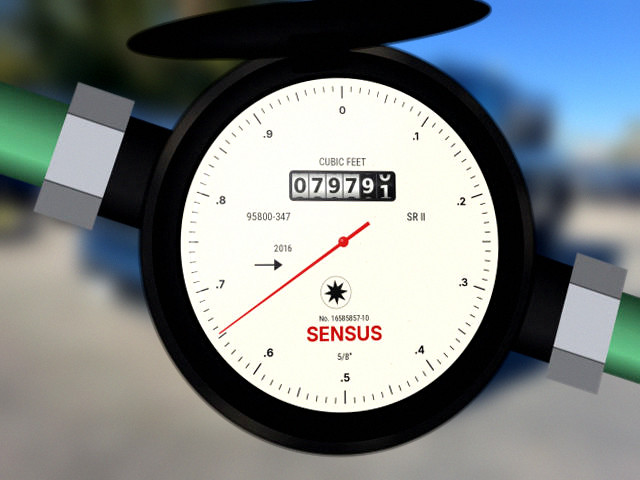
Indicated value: 79790.65 ft³
